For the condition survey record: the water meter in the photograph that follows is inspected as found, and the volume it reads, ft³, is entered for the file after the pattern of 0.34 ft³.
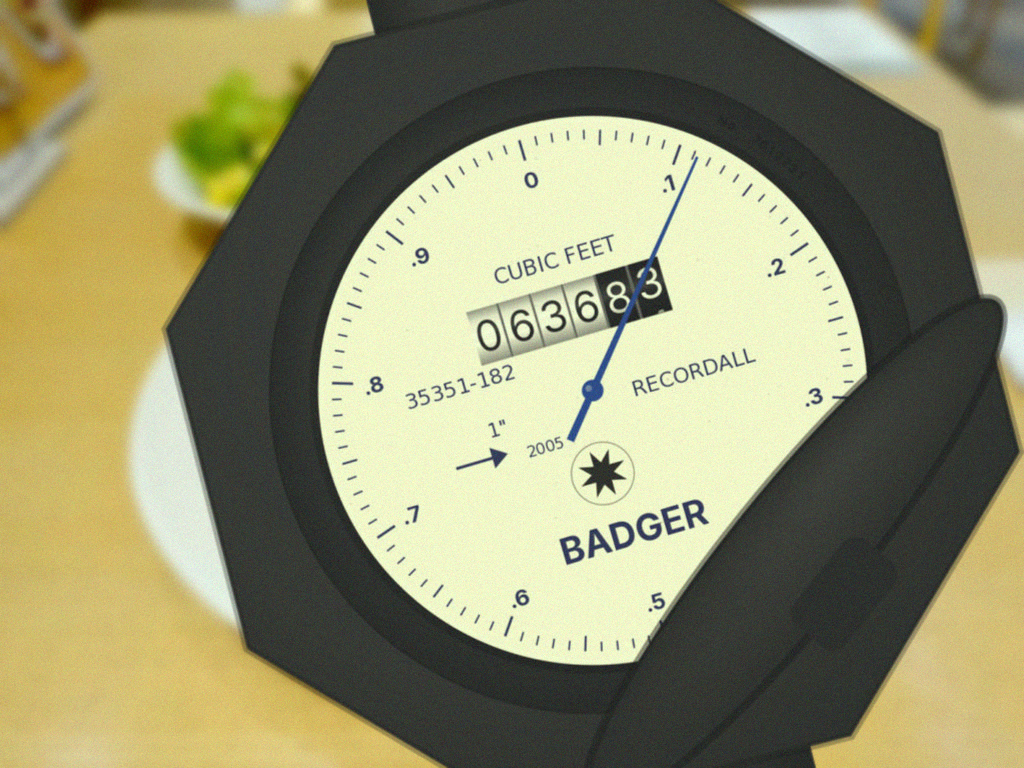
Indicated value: 63683.11 ft³
